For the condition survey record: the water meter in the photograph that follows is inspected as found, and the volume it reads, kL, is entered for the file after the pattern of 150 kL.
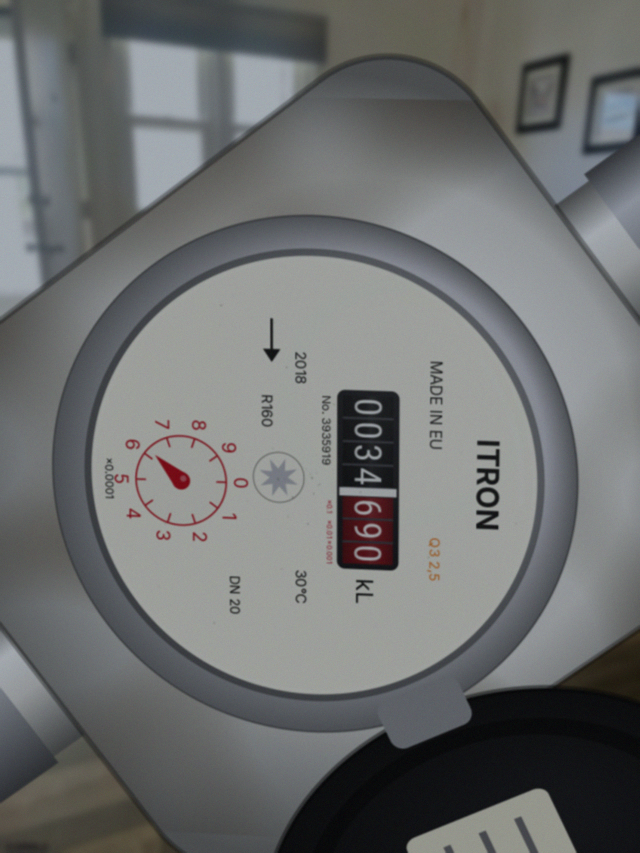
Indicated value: 34.6906 kL
